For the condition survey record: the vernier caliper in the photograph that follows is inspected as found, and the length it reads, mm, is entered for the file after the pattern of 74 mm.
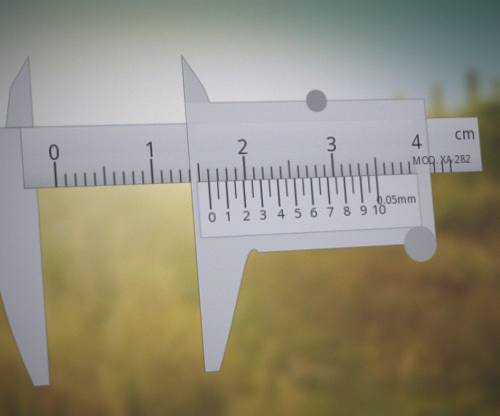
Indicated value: 16.0 mm
